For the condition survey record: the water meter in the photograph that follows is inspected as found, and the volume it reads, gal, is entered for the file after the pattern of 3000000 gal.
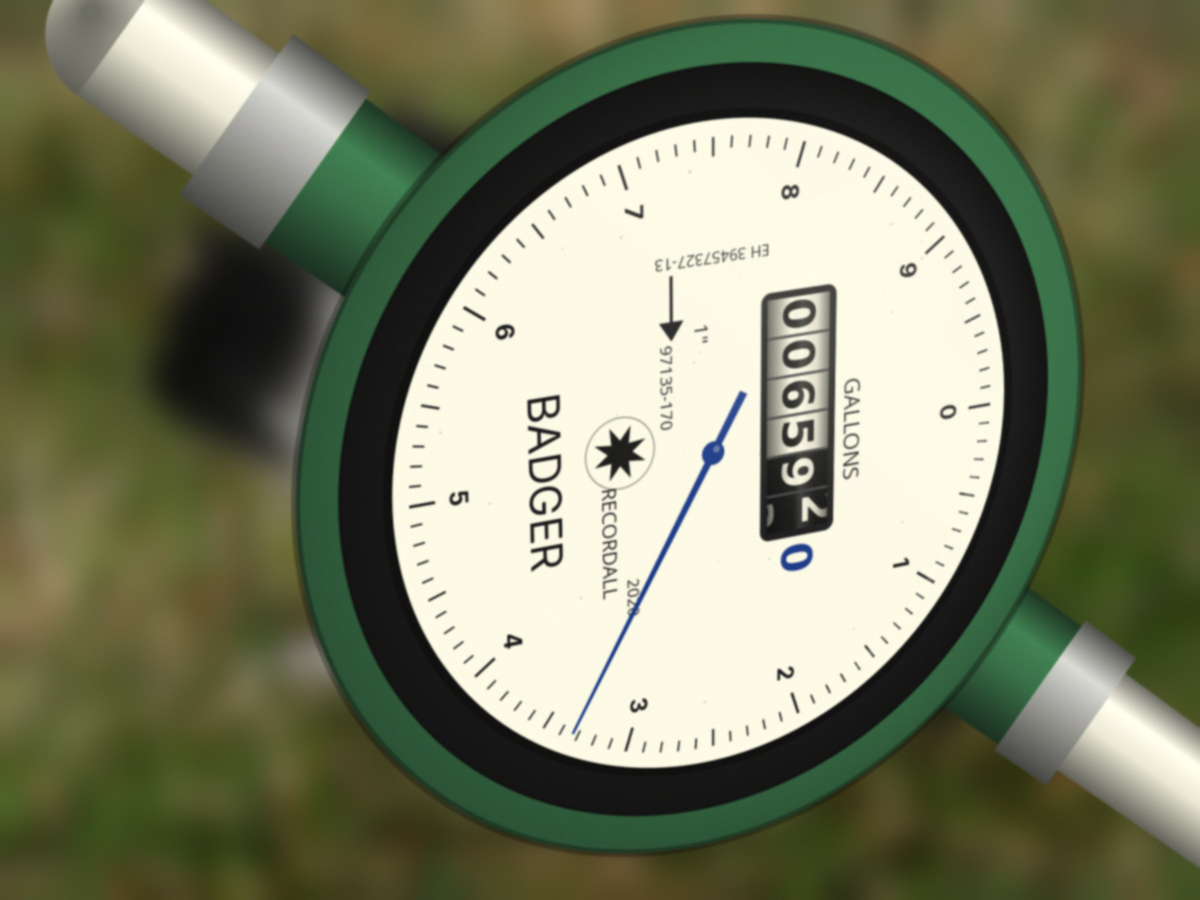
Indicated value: 65923.3 gal
